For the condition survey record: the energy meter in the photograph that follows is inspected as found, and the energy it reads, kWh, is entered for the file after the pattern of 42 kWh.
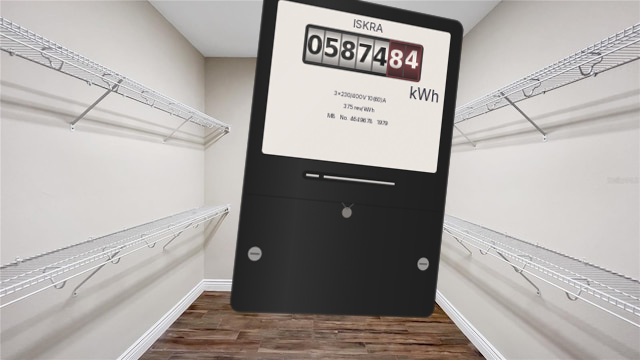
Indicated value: 5874.84 kWh
